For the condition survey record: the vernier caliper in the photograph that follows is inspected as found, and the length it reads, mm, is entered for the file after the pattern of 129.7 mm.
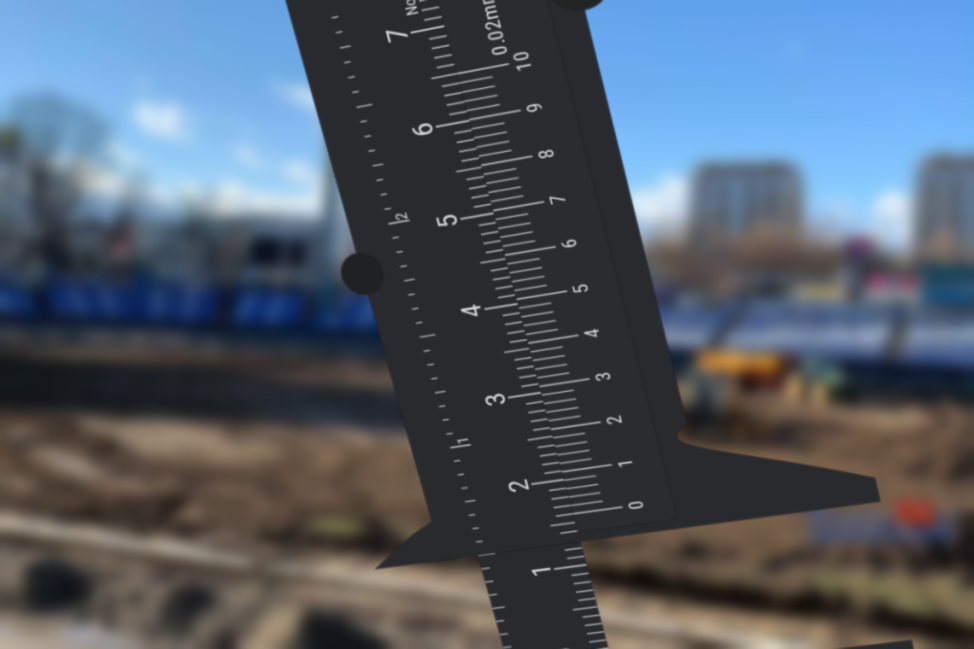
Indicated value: 16.0 mm
